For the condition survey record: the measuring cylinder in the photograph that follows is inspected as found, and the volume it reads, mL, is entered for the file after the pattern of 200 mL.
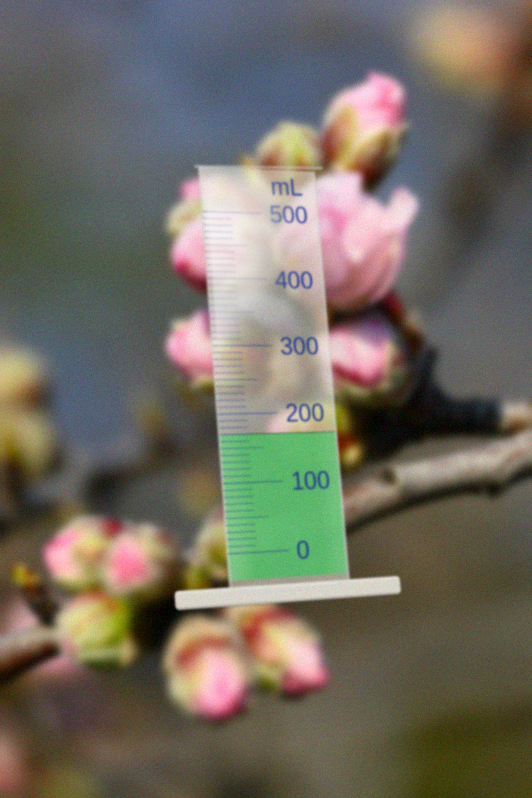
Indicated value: 170 mL
